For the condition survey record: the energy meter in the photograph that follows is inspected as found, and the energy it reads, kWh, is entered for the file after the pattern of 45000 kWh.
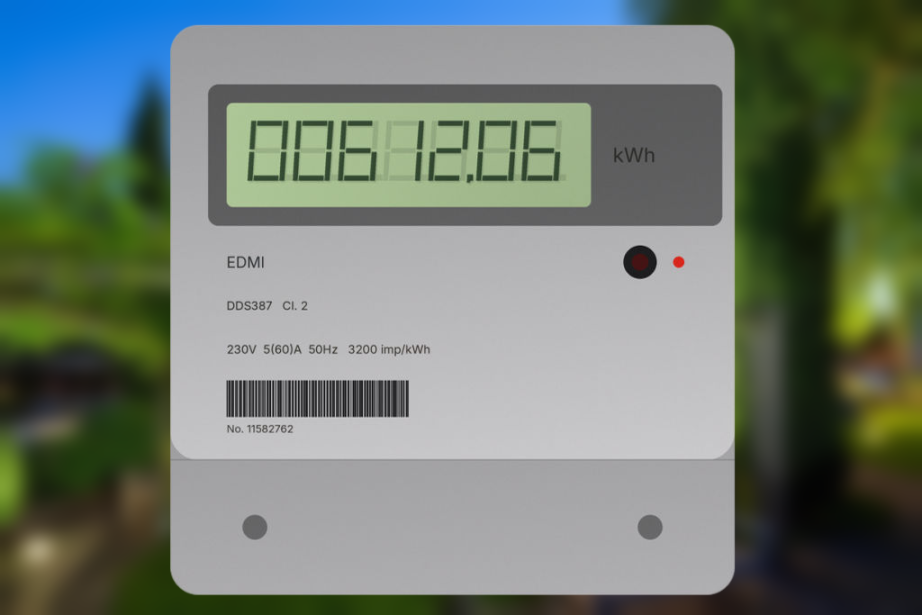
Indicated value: 612.06 kWh
